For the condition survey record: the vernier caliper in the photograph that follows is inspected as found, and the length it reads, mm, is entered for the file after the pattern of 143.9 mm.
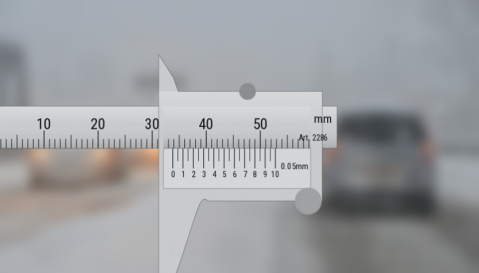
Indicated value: 33.8 mm
